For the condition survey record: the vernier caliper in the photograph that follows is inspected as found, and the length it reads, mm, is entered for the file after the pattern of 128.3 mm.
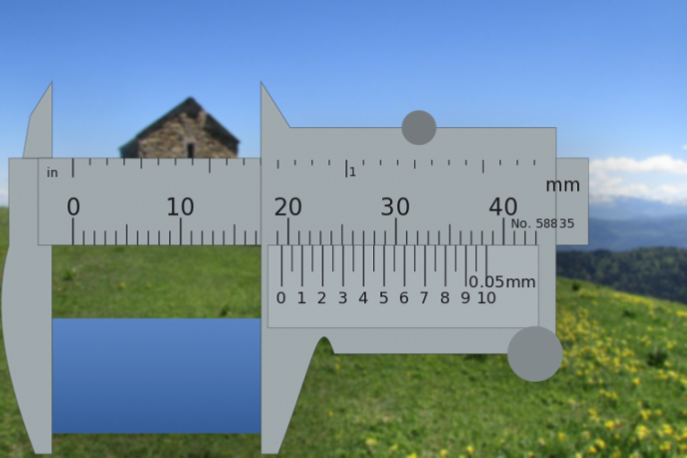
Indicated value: 19.4 mm
